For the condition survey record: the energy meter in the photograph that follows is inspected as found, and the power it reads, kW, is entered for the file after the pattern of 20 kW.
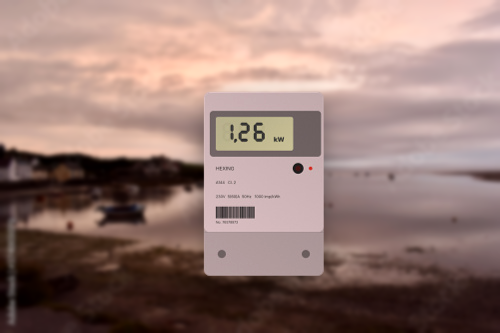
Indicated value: 1.26 kW
